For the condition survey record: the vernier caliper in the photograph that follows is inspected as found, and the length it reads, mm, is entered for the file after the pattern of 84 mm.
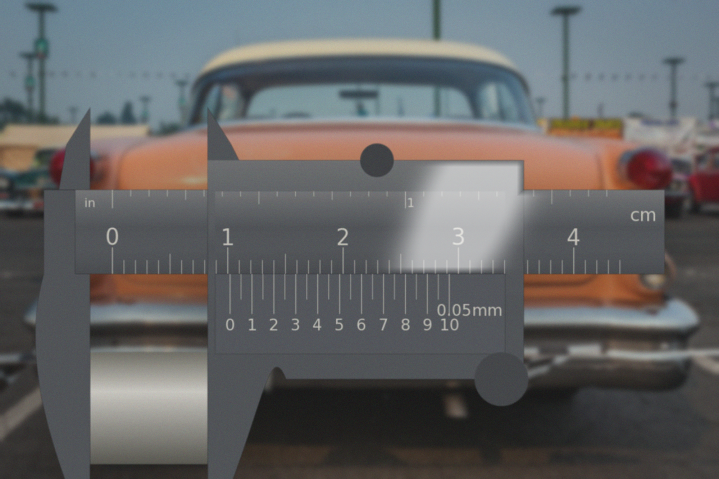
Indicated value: 10.2 mm
